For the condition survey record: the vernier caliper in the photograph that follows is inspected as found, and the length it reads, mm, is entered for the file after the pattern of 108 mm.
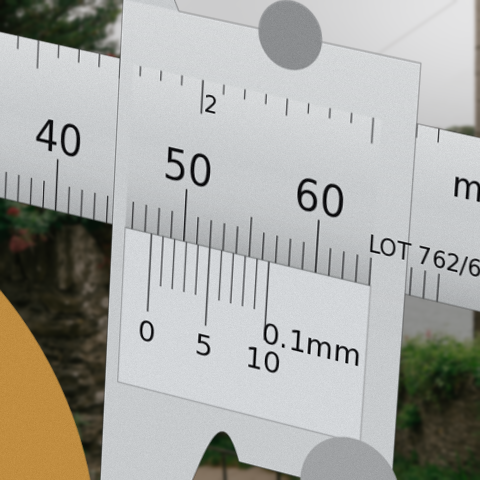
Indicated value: 47.5 mm
